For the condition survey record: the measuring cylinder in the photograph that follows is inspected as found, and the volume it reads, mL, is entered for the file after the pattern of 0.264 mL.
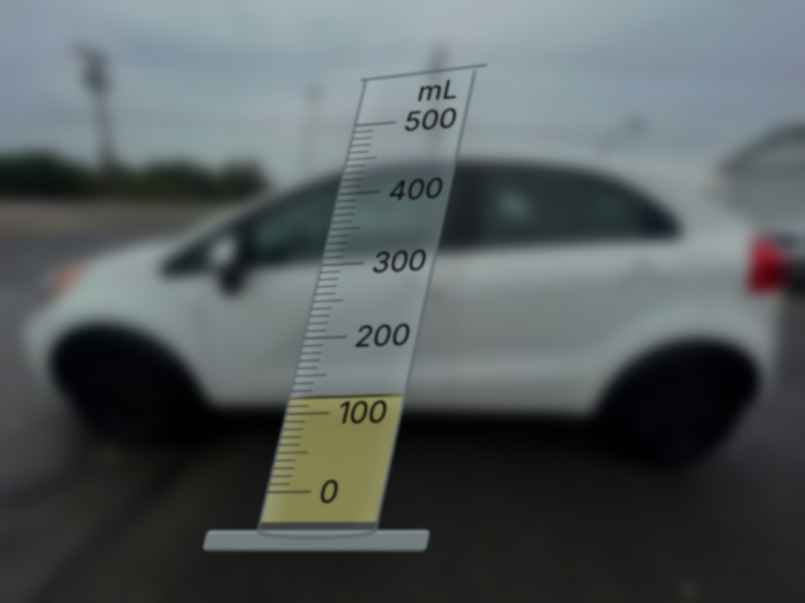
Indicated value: 120 mL
